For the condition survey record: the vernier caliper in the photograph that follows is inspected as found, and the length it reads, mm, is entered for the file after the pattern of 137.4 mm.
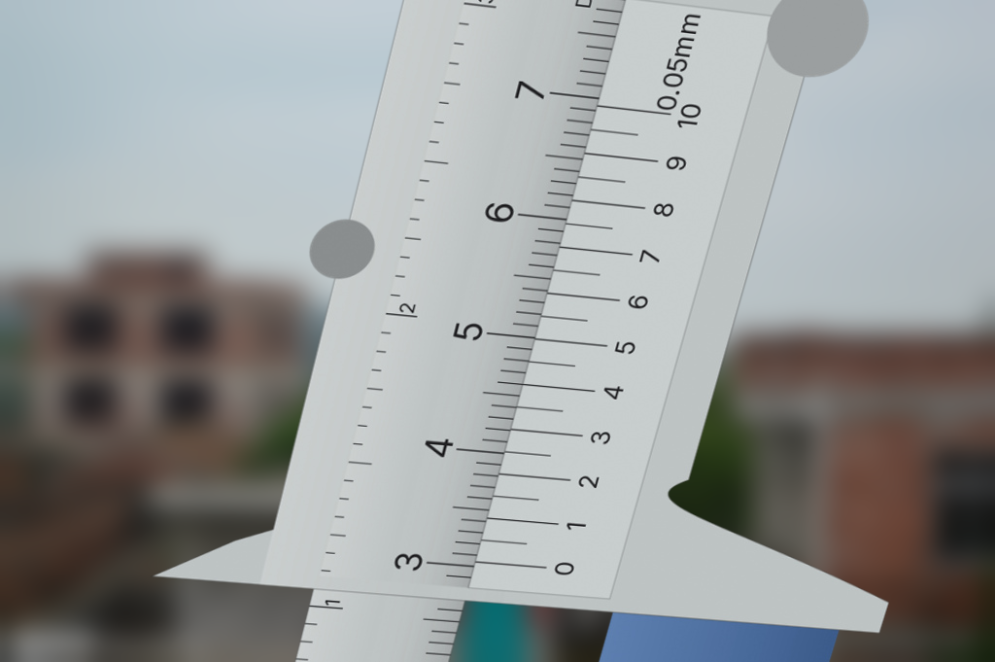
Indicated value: 30.4 mm
